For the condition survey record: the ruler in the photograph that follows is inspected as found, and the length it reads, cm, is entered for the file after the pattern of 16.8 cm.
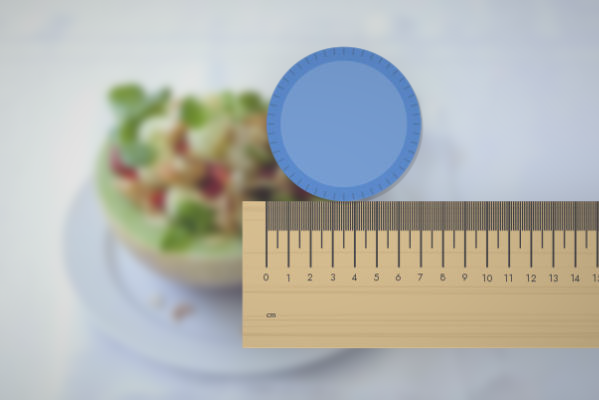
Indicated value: 7 cm
